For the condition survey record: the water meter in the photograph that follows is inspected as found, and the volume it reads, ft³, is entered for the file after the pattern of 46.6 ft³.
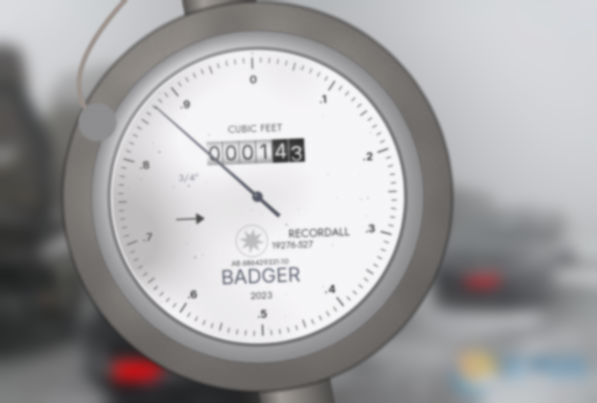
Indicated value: 142.87 ft³
